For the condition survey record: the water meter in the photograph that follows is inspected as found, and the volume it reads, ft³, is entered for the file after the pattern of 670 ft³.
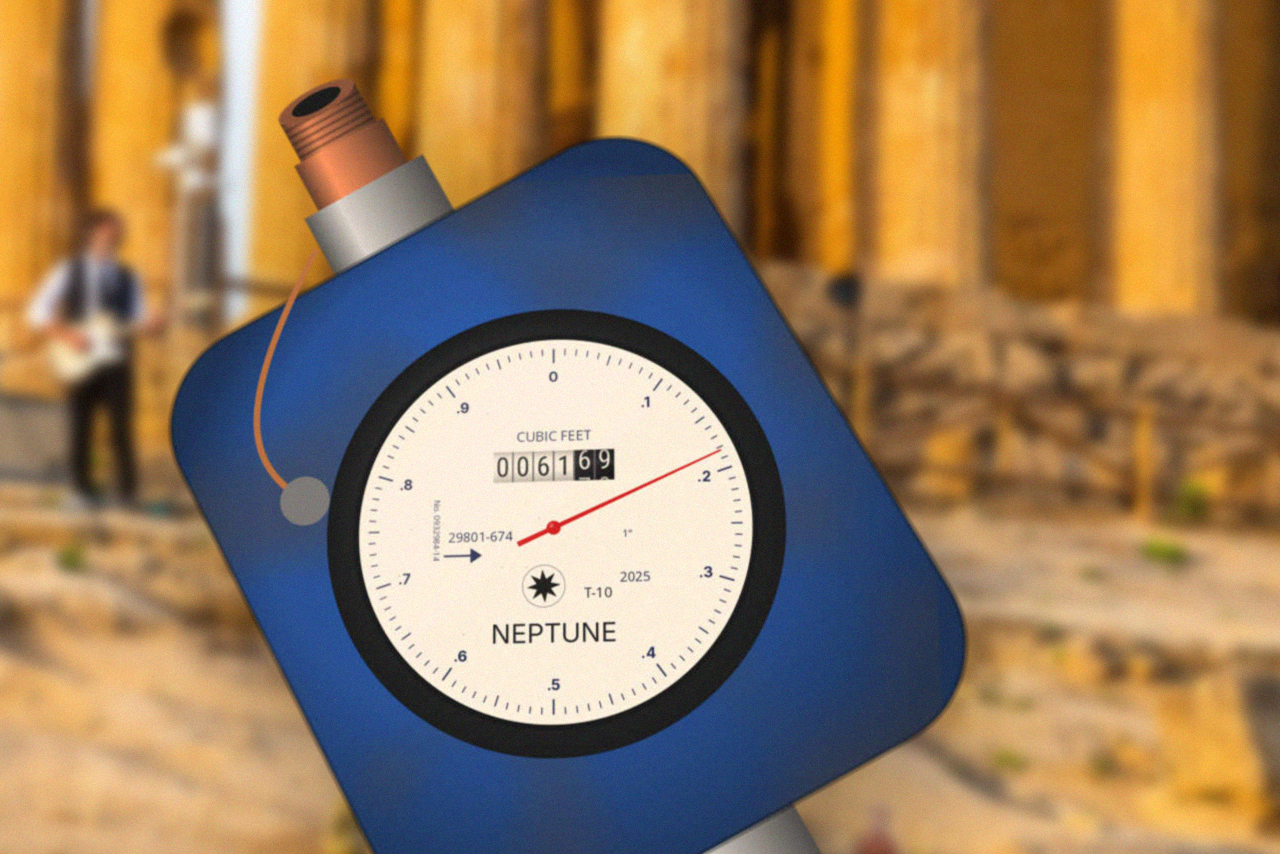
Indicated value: 6169.18 ft³
